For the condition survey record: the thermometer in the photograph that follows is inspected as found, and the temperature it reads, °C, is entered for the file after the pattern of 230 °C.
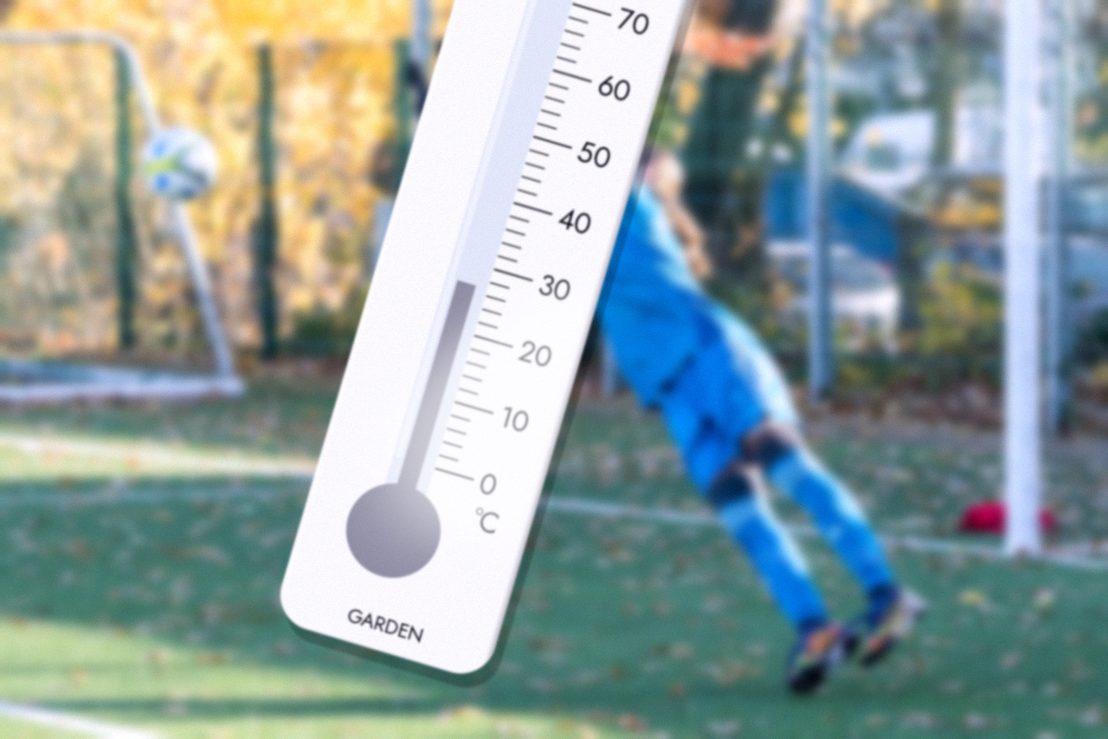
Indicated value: 27 °C
